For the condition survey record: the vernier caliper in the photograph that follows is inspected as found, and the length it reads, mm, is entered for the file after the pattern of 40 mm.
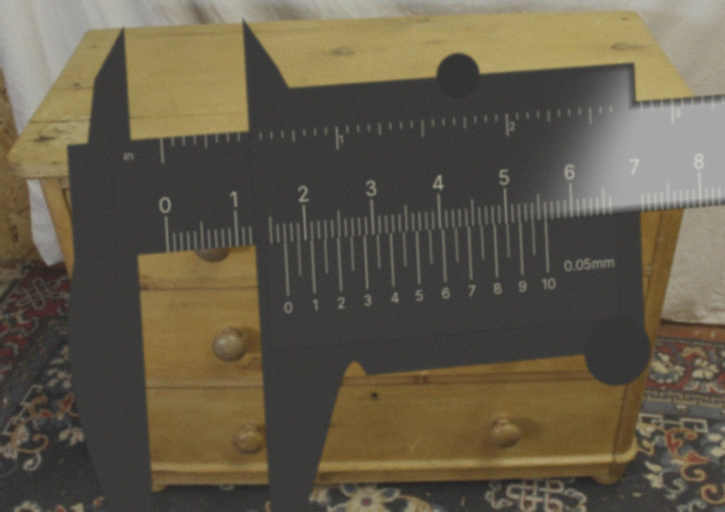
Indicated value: 17.0 mm
